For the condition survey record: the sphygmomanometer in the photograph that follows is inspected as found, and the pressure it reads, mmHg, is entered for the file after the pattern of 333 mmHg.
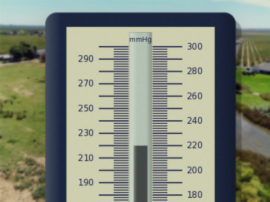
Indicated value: 220 mmHg
